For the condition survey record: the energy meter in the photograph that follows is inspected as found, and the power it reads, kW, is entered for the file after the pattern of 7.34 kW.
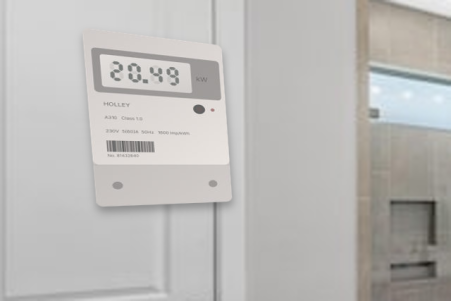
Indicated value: 20.49 kW
